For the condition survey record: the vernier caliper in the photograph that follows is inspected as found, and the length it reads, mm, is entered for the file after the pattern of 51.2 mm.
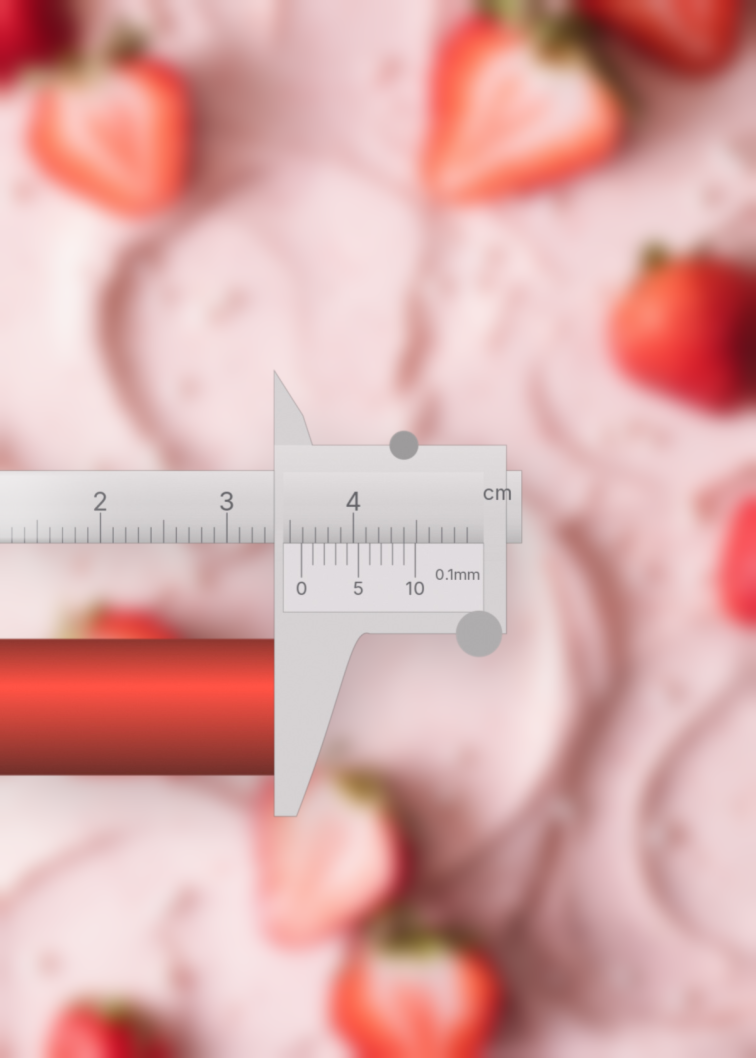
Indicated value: 35.9 mm
